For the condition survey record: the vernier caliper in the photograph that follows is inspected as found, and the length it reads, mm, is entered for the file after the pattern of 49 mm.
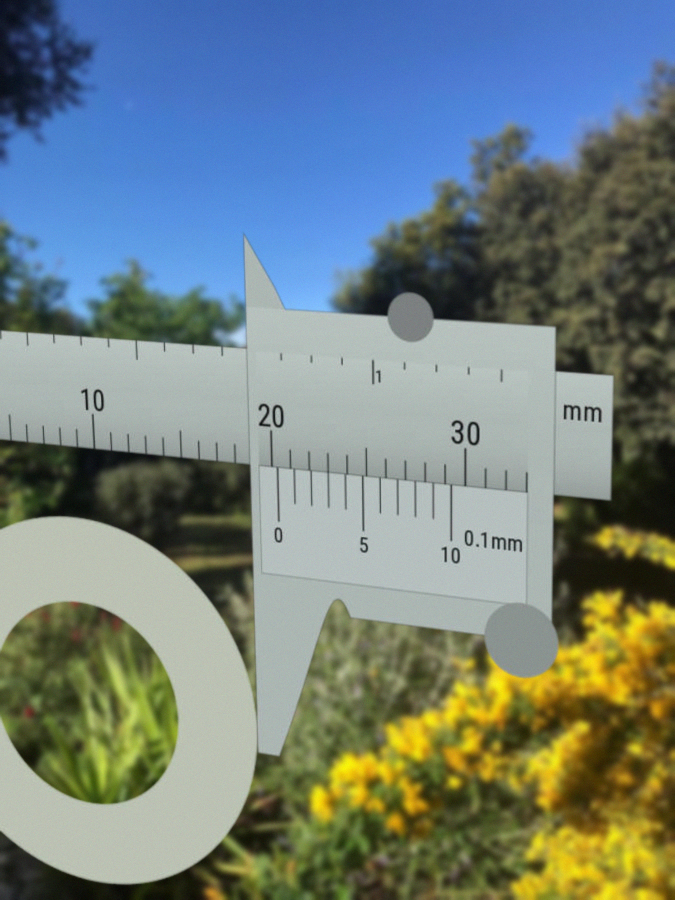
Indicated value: 20.3 mm
